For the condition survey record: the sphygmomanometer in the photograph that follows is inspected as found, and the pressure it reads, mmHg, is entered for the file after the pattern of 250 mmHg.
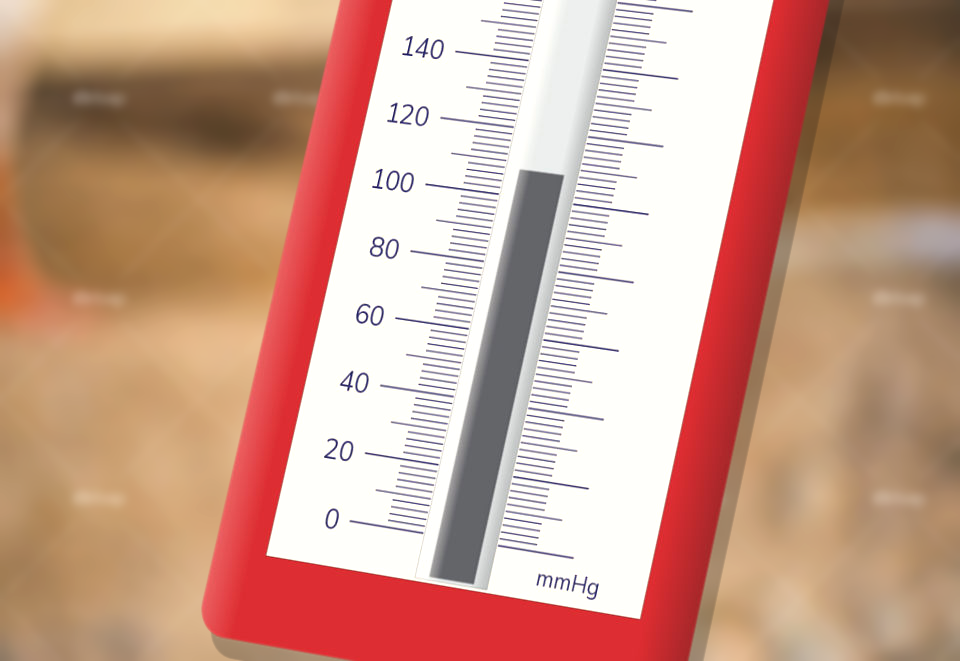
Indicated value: 108 mmHg
